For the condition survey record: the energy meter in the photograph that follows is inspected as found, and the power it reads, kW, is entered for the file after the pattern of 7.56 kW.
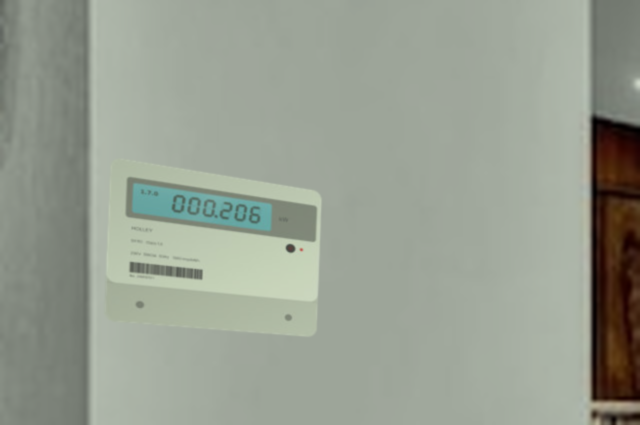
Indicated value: 0.206 kW
